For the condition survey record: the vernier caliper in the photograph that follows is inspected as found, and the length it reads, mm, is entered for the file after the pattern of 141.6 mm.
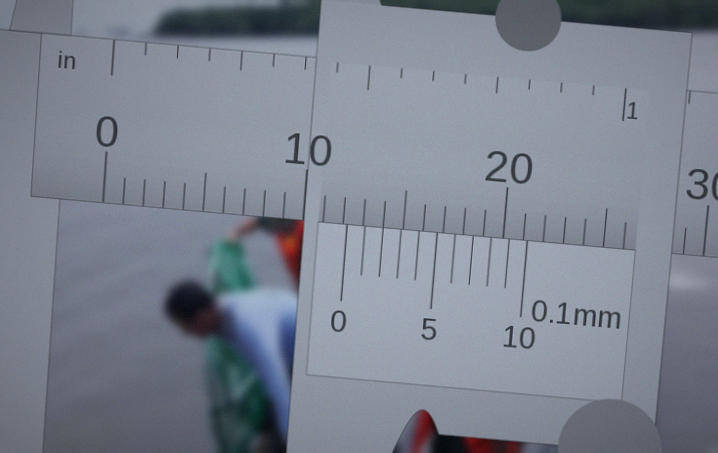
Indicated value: 12.2 mm
